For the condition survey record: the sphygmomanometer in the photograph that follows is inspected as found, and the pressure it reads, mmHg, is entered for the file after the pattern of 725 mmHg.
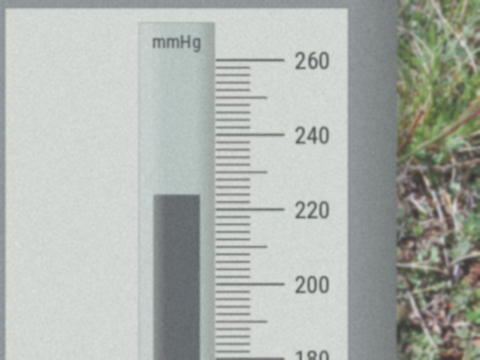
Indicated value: 224 mmHg
